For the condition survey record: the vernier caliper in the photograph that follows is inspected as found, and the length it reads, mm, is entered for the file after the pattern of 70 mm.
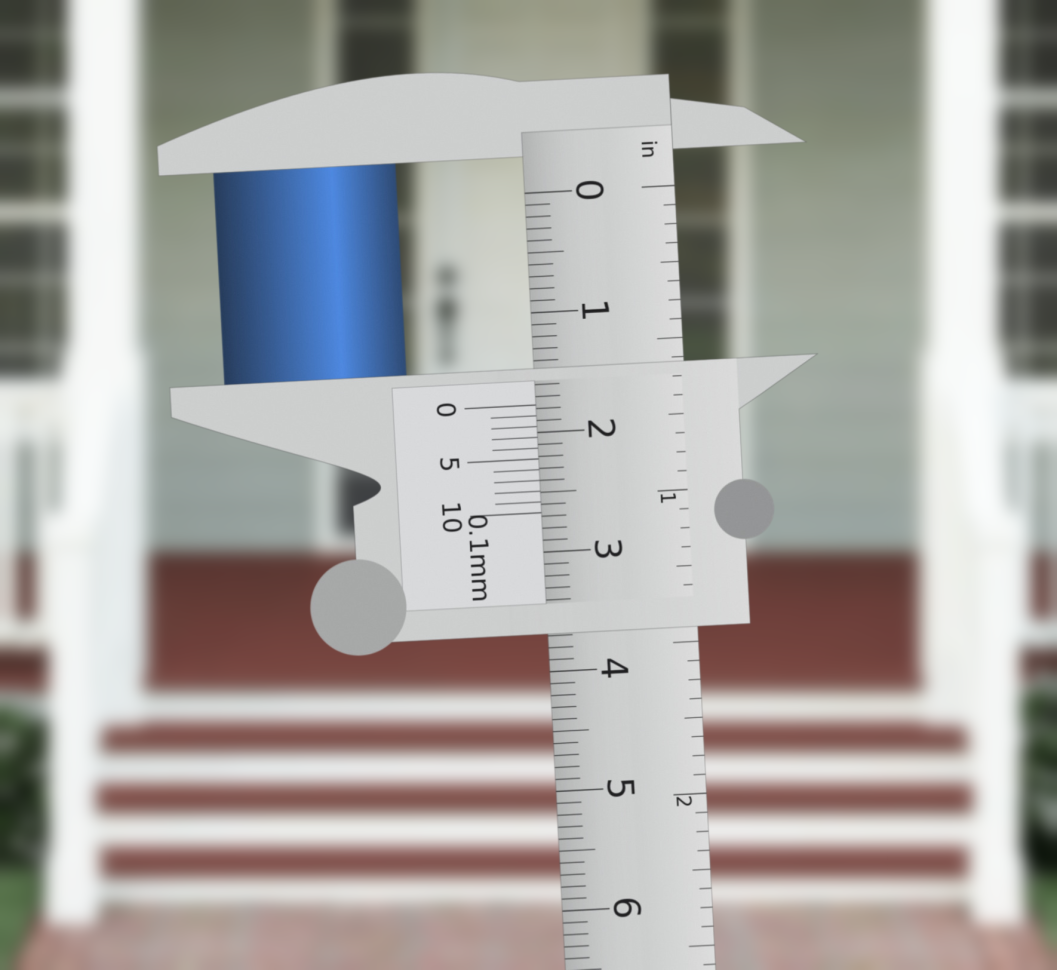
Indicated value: 17.7 mm
